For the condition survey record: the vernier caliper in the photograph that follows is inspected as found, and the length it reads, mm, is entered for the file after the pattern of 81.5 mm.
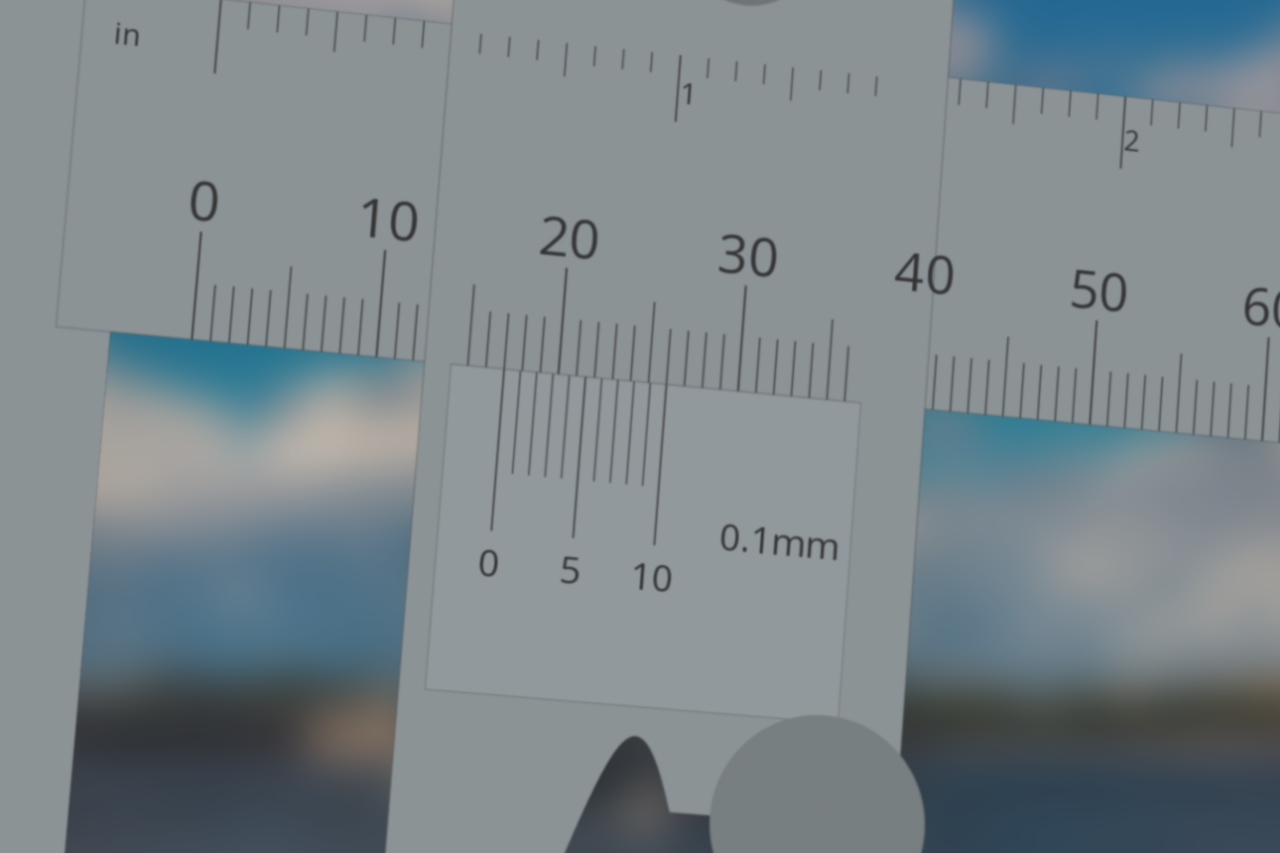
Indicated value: 17.0 mm
